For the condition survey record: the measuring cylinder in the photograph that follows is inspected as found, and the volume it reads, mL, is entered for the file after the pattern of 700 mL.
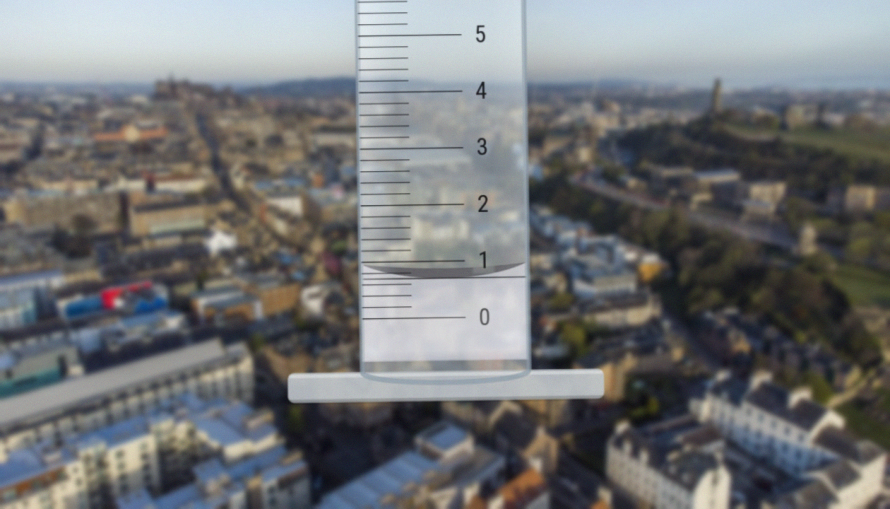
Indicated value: 0.7 mL
